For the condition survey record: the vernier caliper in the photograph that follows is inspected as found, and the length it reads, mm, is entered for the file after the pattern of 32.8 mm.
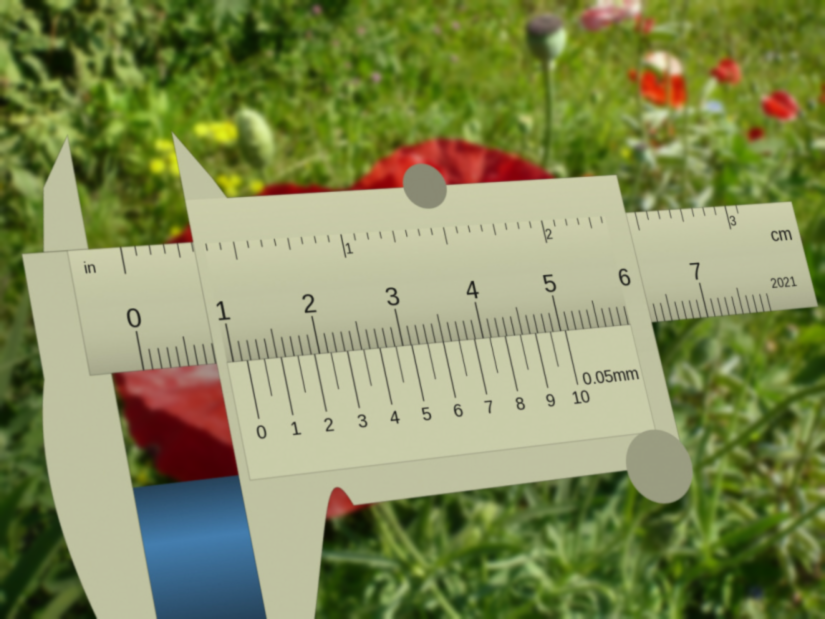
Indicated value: 11.6 mm
